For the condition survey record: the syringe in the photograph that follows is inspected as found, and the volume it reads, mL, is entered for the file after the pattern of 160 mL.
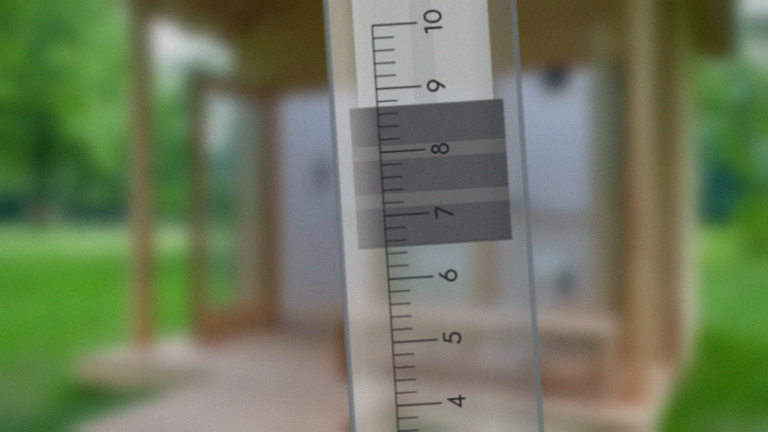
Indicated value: 6.5 mL
